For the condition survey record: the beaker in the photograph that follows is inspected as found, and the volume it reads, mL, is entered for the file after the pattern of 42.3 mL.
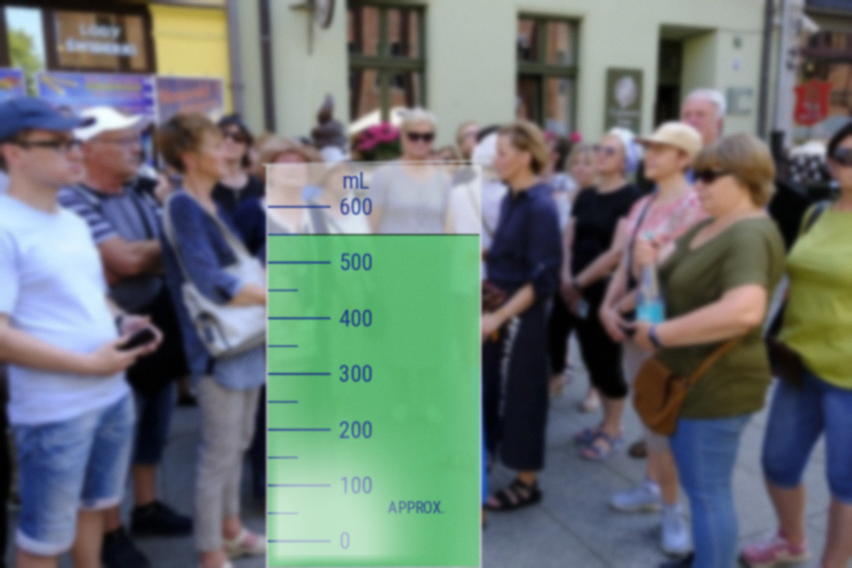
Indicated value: 550 mL
